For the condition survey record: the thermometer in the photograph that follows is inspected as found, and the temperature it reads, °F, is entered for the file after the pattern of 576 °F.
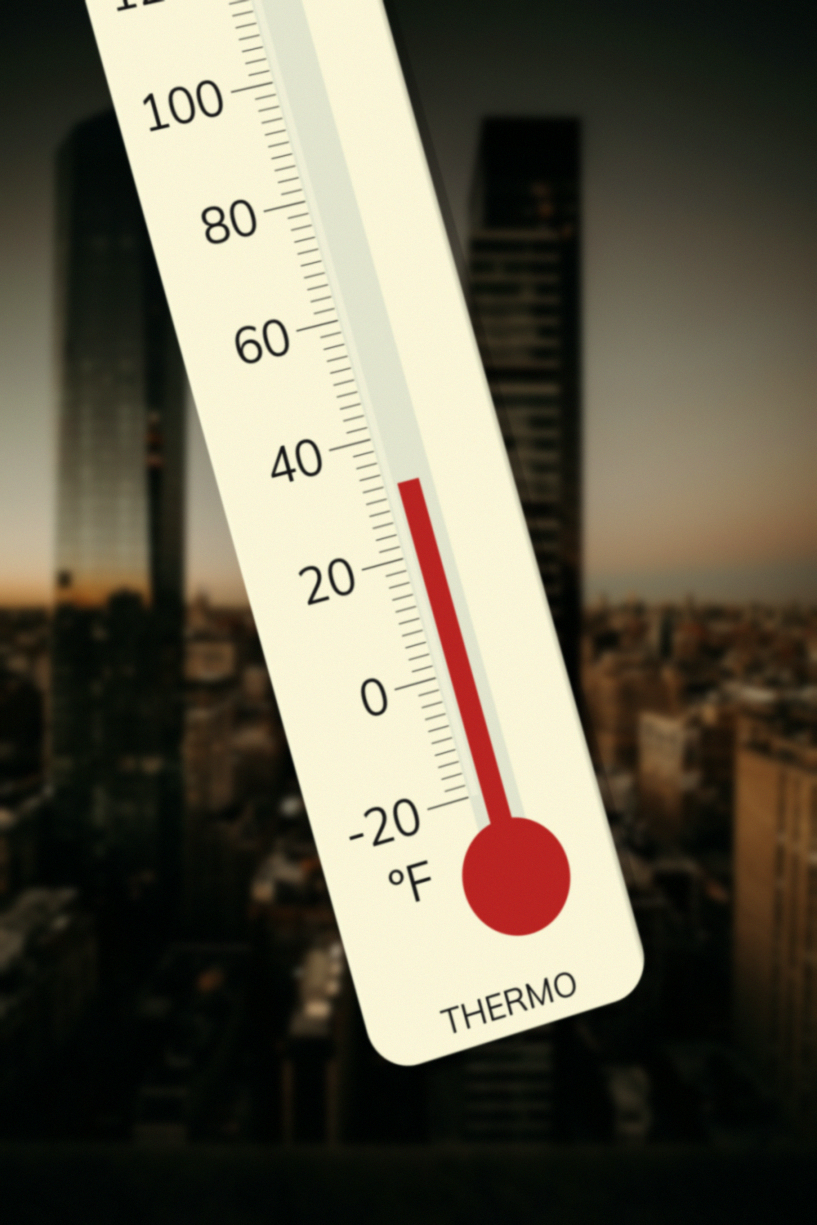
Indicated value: 32 °F
